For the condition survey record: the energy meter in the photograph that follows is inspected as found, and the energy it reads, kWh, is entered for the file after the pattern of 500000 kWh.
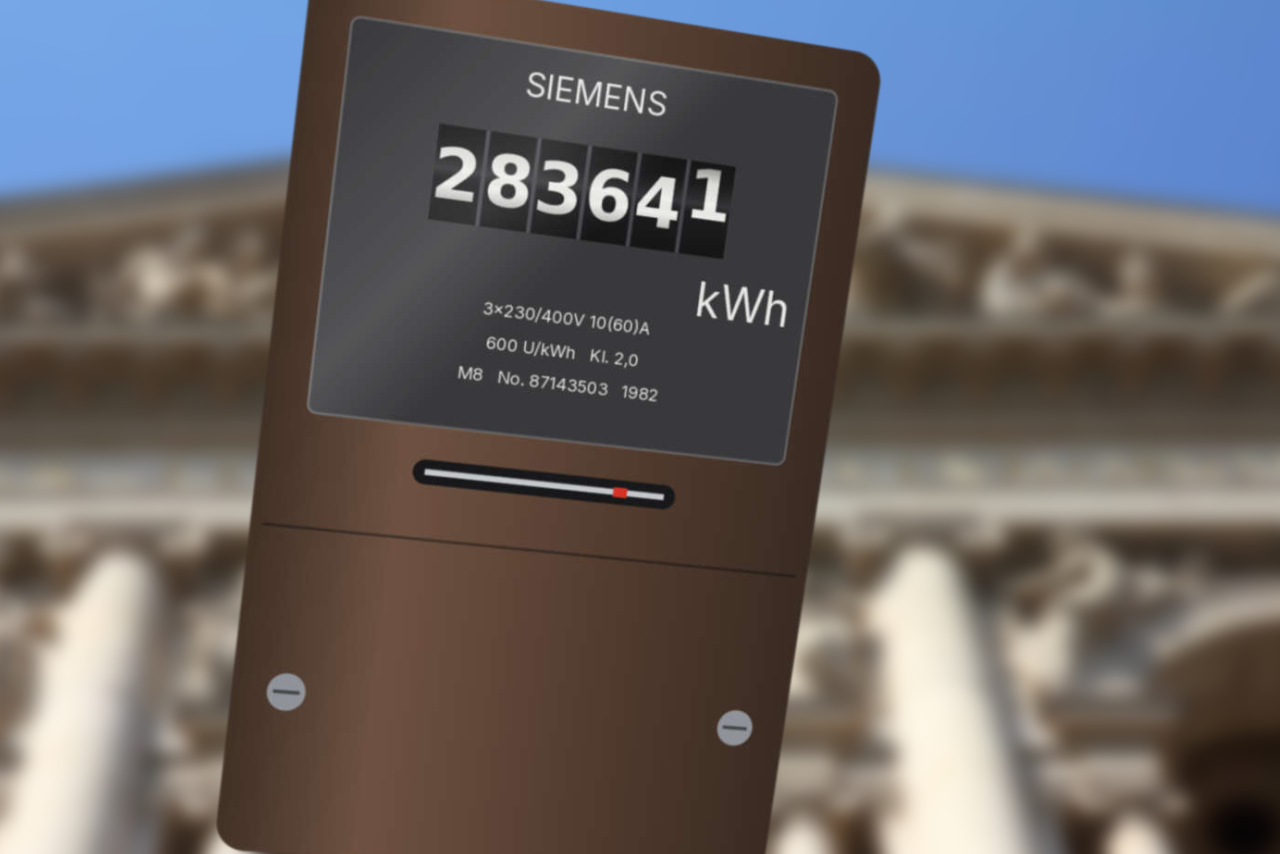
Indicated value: 283641 kWh
